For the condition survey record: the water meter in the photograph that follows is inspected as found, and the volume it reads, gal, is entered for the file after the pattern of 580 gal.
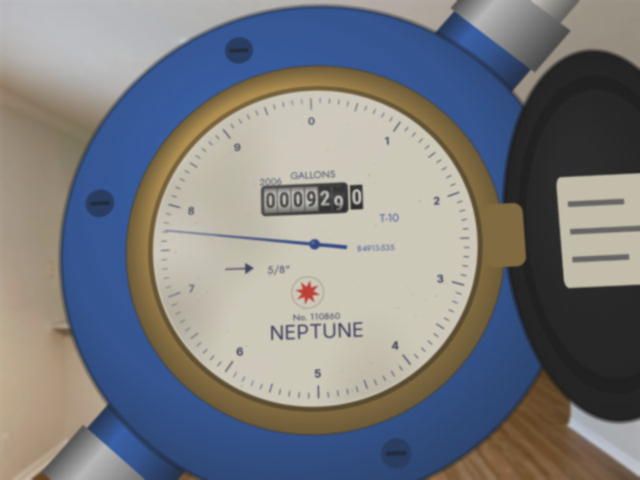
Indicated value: 9287.7 gal
